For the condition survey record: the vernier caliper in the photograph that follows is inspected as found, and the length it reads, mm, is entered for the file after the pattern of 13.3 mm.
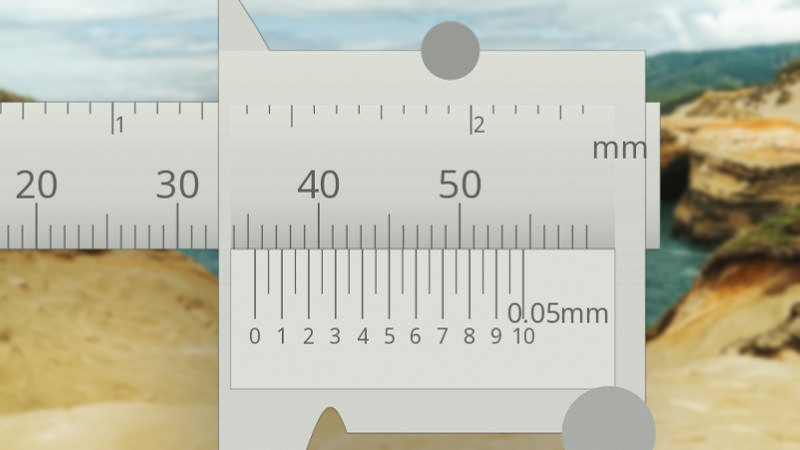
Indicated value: 35.5 mm
